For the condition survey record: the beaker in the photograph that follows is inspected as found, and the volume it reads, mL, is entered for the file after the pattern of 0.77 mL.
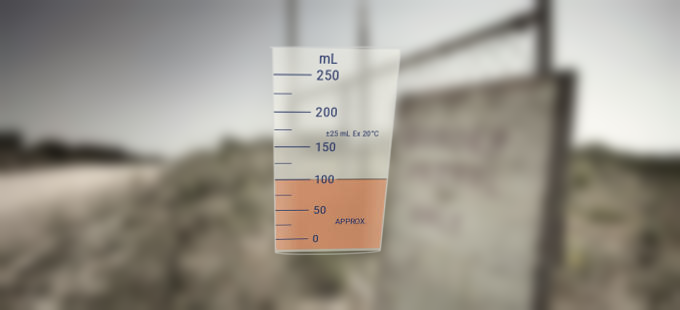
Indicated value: 100 mL
